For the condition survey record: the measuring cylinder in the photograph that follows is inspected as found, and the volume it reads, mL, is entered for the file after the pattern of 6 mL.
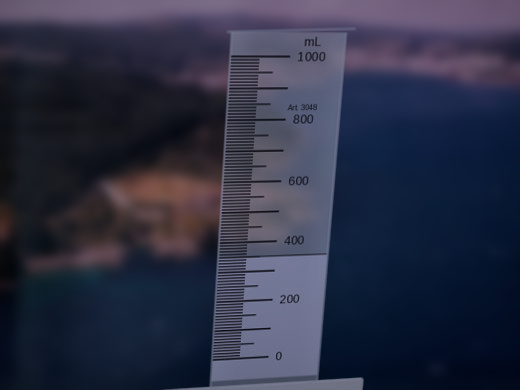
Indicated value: 350 mL
